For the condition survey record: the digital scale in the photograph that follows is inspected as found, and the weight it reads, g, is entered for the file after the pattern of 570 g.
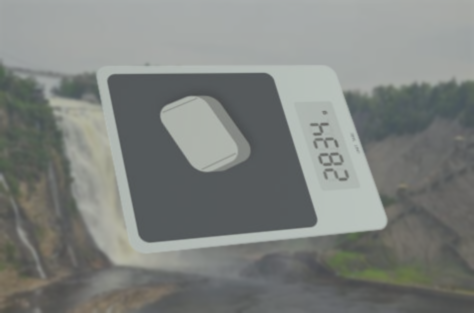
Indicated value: 2834 g
